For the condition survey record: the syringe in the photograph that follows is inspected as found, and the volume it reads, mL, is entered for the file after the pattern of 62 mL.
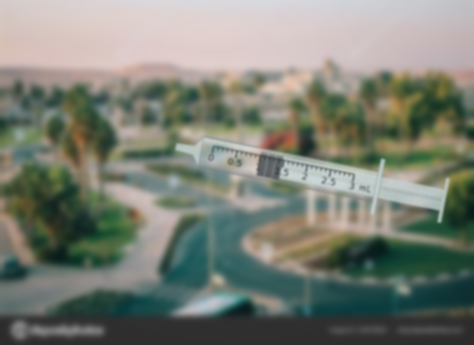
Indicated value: 1 mL
